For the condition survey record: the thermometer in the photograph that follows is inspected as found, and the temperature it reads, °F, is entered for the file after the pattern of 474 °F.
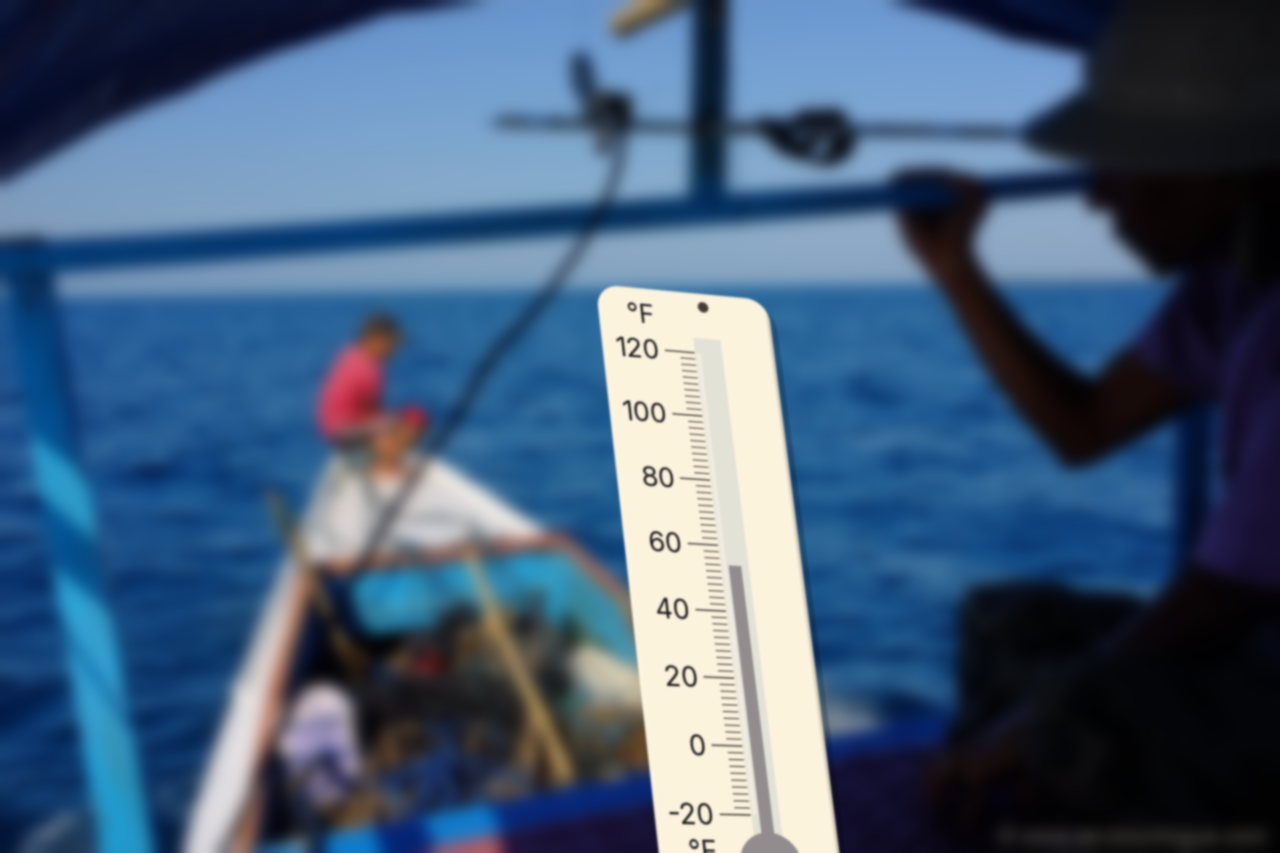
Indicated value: 54 °F
